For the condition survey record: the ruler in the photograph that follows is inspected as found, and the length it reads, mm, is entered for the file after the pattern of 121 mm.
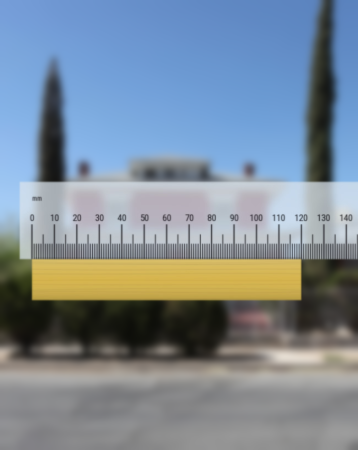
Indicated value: 120 mm
